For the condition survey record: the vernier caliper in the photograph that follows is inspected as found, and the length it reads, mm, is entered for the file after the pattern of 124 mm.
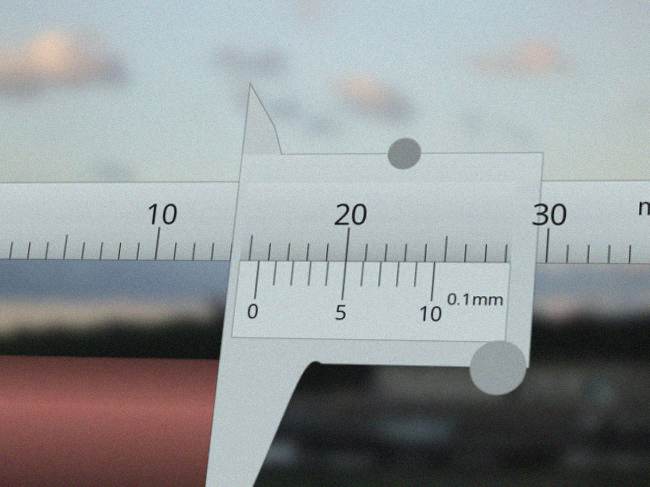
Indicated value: 15.5 mm
